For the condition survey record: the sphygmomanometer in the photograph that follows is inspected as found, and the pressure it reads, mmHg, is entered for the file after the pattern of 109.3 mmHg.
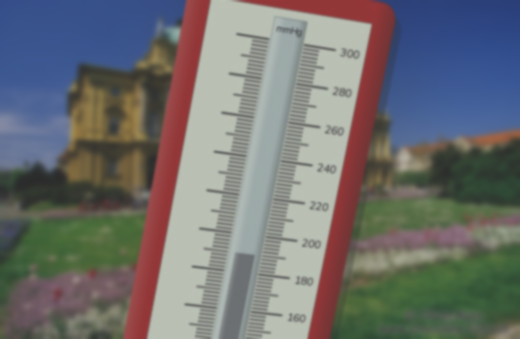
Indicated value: 190 mmHg
